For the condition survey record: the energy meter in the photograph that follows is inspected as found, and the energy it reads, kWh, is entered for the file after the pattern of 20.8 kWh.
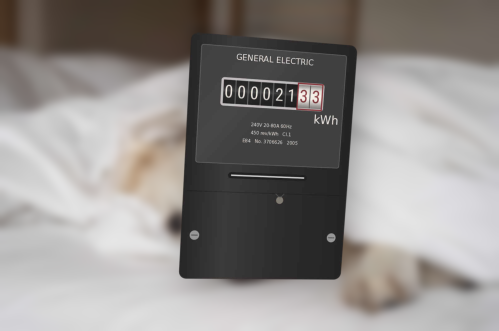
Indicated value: 21.33 kWh
